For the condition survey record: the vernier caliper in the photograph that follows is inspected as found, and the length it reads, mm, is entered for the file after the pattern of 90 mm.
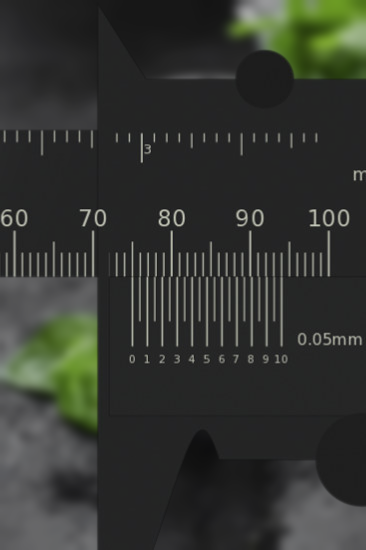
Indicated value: 75.0 mm
